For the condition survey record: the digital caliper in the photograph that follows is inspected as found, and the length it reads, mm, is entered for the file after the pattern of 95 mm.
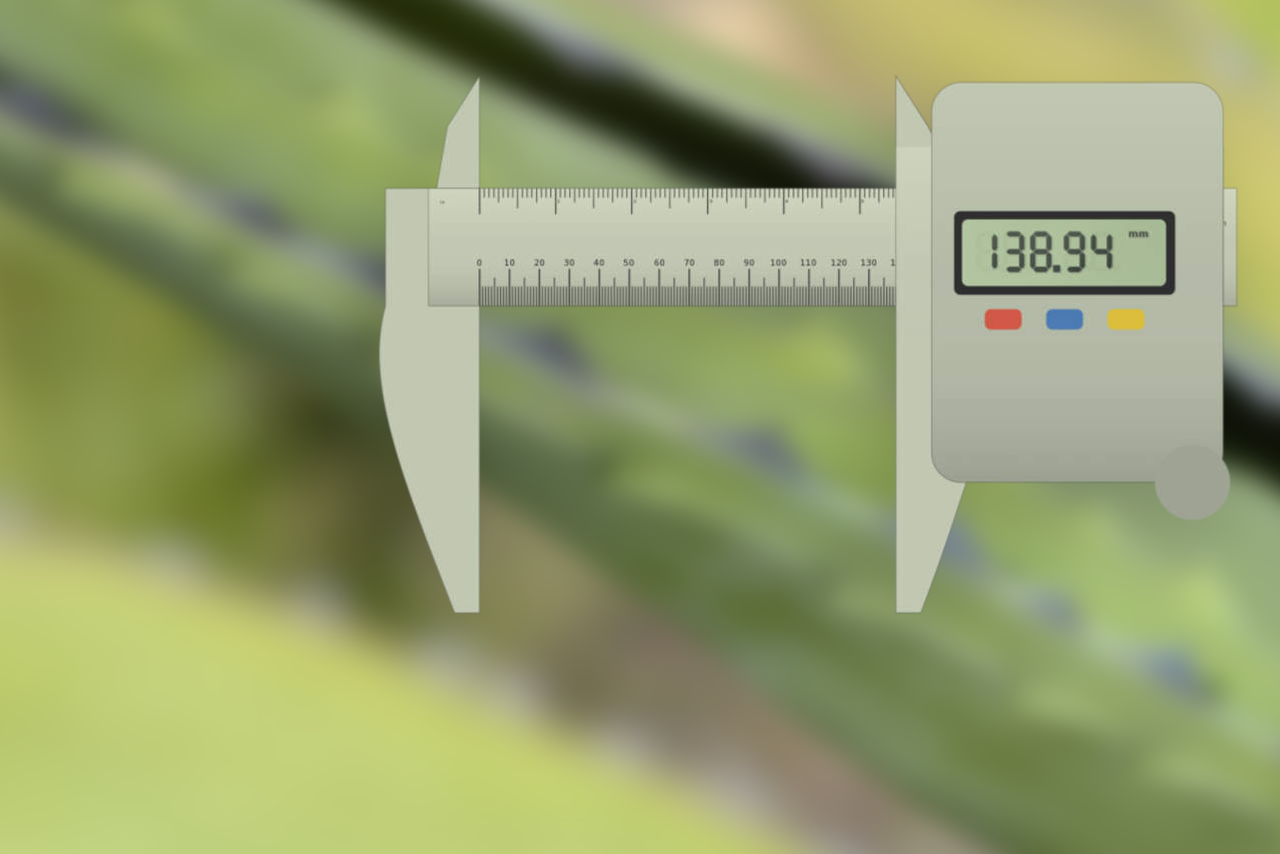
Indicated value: 138.94 mm
